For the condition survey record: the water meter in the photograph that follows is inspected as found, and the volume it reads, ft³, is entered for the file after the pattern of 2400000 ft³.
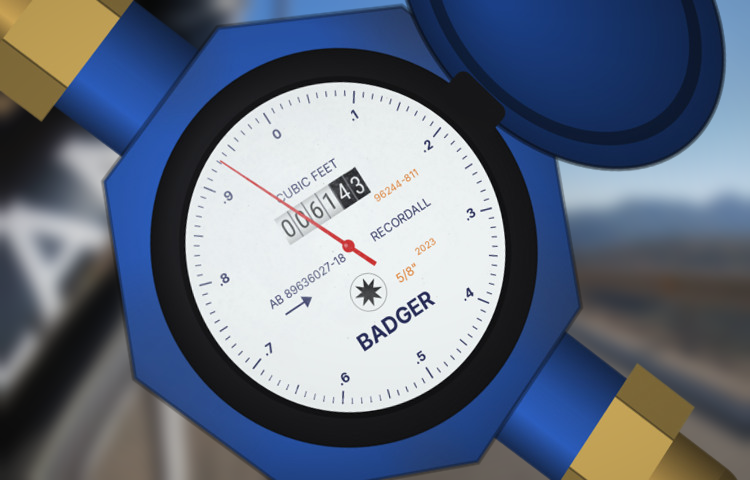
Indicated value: 6142.93 ft³
